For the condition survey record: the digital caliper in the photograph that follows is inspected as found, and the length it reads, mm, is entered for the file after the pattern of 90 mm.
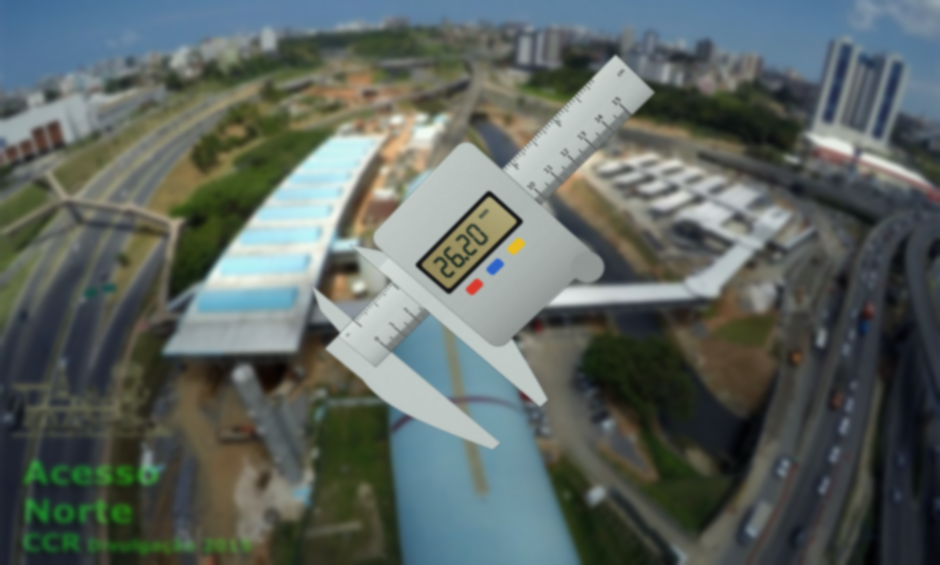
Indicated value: 26.20 mm
